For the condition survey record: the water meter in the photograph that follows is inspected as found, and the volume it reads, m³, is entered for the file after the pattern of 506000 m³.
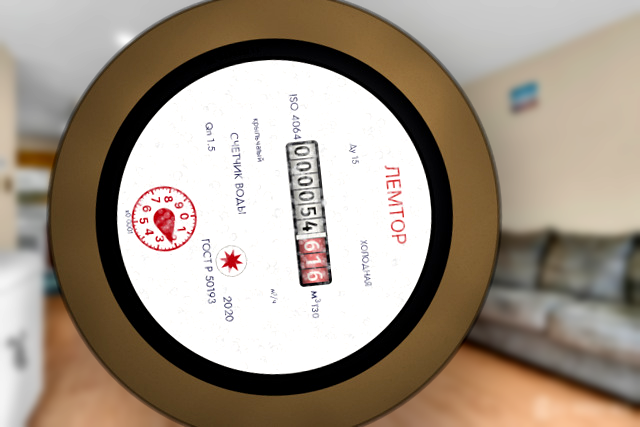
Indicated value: 54.6162 m³
